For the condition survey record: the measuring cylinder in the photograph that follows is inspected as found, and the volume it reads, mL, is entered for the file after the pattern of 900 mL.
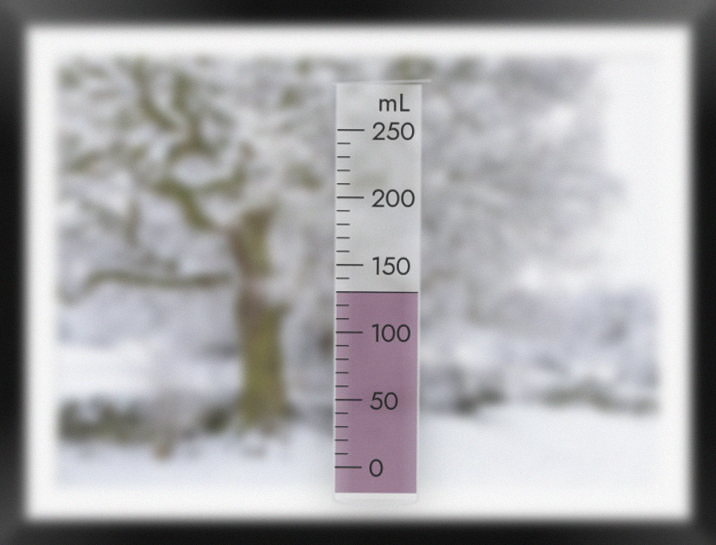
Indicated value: 130 mL
